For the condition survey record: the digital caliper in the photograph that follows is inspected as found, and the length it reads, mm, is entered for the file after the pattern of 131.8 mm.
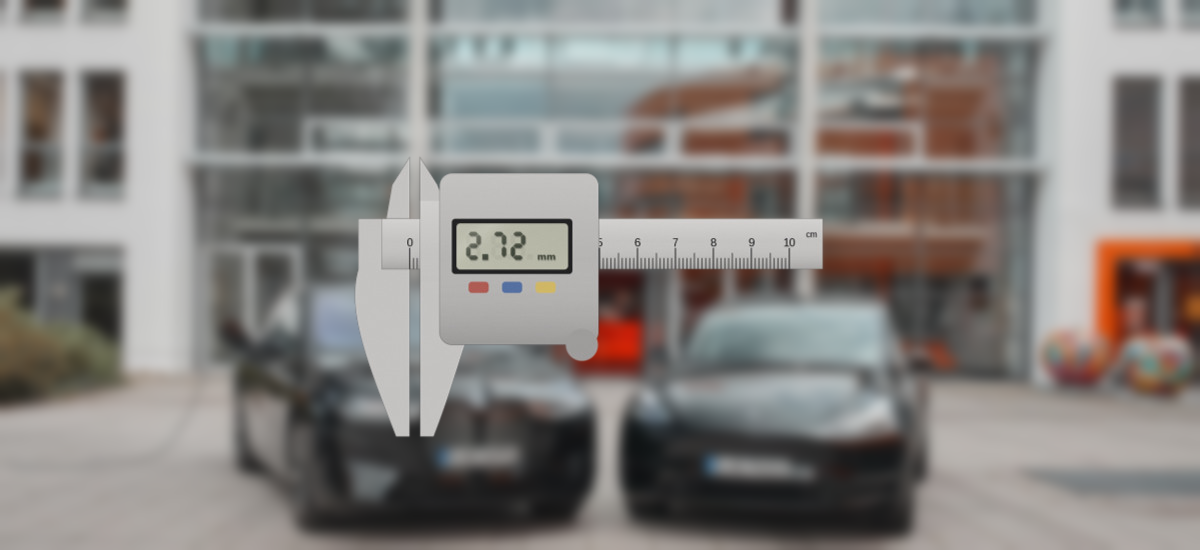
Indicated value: 2.72 mm
